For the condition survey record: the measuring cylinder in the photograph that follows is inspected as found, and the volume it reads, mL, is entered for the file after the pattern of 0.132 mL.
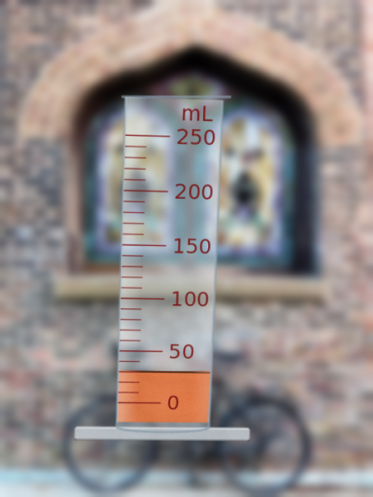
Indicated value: 30 mL
